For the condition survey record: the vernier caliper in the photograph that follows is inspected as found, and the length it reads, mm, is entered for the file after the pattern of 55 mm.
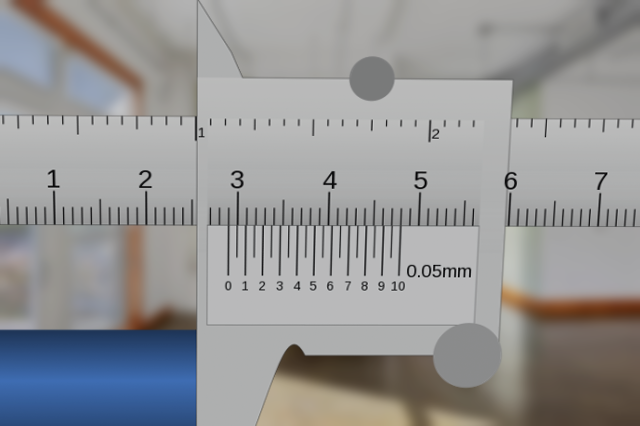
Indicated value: 29.0 mm
